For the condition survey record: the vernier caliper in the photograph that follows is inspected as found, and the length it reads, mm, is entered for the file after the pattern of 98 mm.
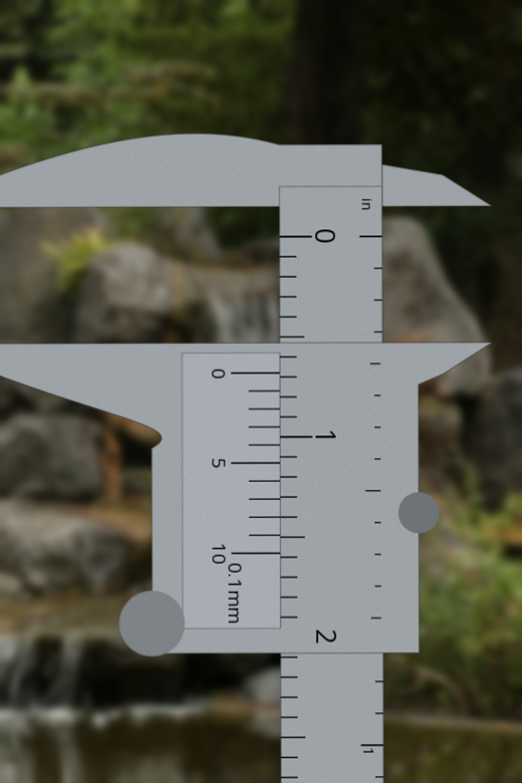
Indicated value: 6.8 mm
